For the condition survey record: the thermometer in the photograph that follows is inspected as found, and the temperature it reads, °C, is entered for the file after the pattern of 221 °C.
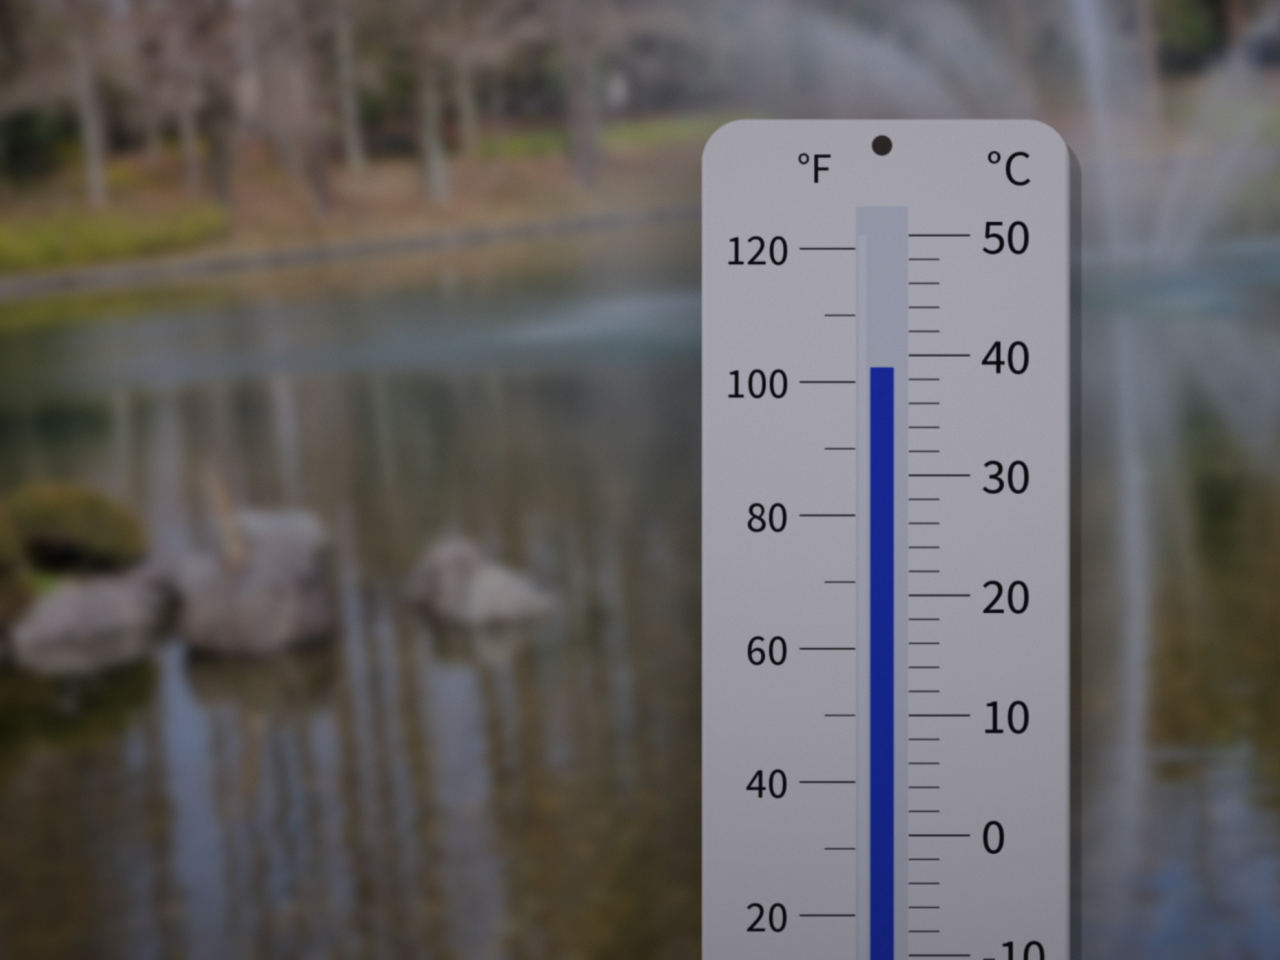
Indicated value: 39 °C
